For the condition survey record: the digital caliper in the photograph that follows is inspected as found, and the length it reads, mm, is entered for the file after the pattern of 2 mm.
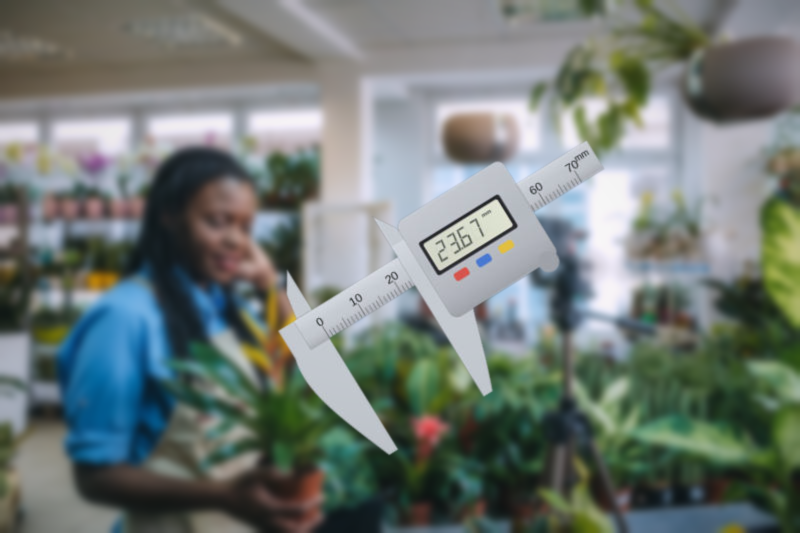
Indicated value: 23.67 mm
